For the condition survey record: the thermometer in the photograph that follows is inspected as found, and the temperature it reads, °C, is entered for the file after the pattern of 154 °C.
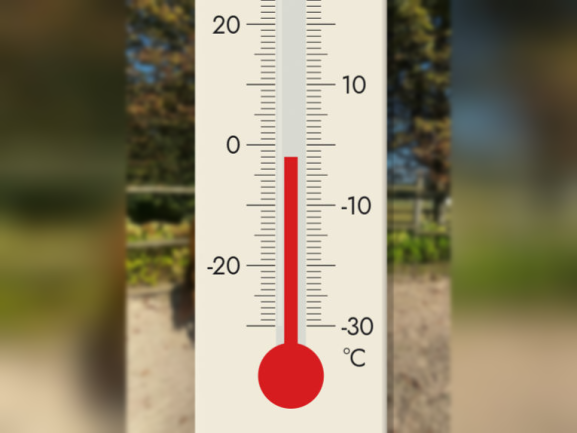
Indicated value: -2 °C
